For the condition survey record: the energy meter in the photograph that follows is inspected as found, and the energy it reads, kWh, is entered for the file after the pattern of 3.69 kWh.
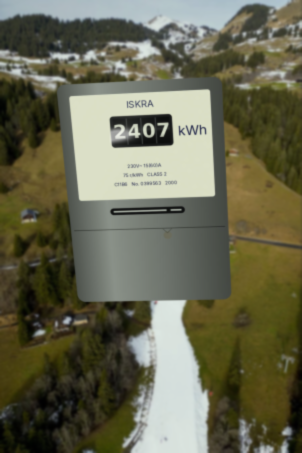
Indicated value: 2407 kWh
